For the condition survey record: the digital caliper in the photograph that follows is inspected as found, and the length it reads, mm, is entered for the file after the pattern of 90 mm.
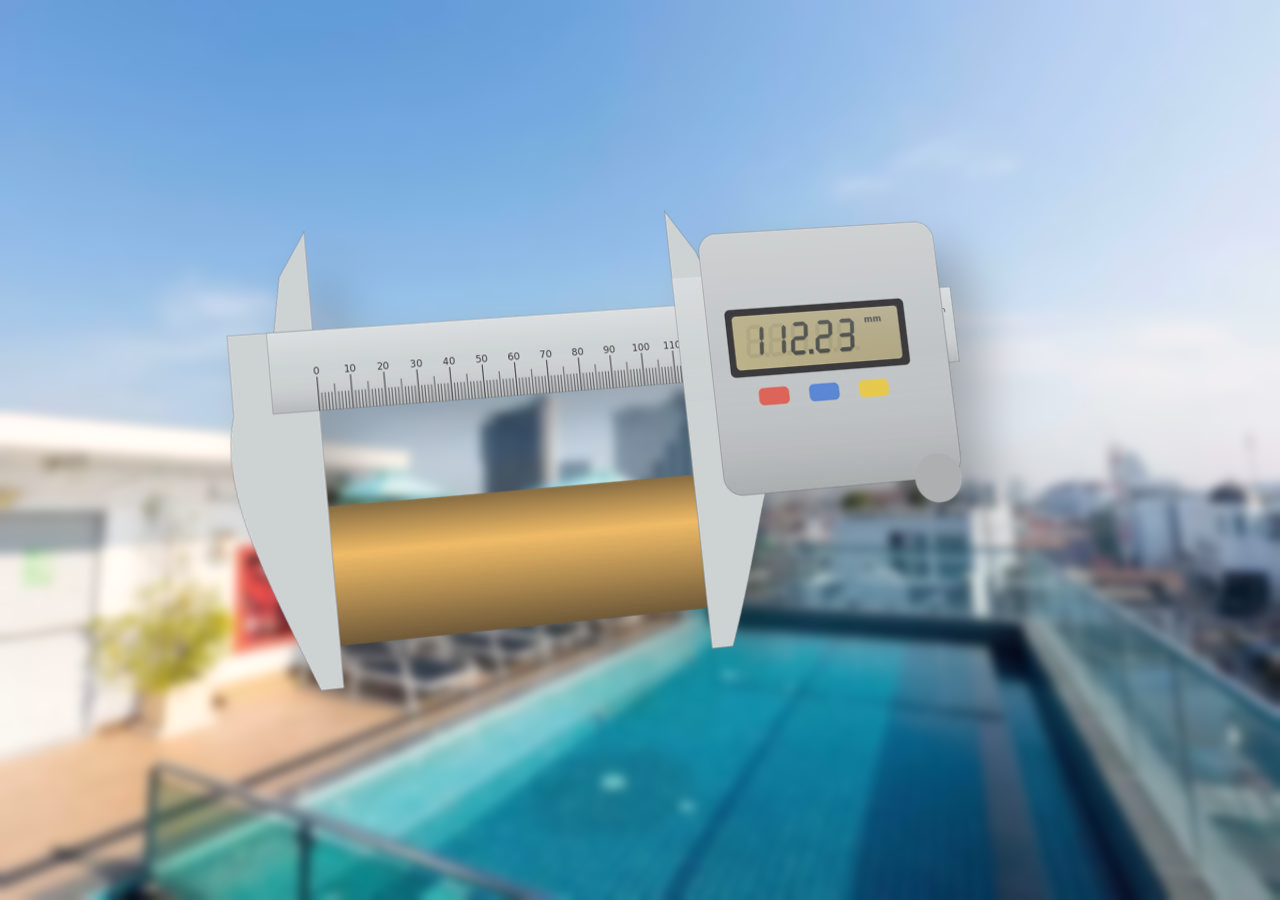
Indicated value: 112.23 mm
